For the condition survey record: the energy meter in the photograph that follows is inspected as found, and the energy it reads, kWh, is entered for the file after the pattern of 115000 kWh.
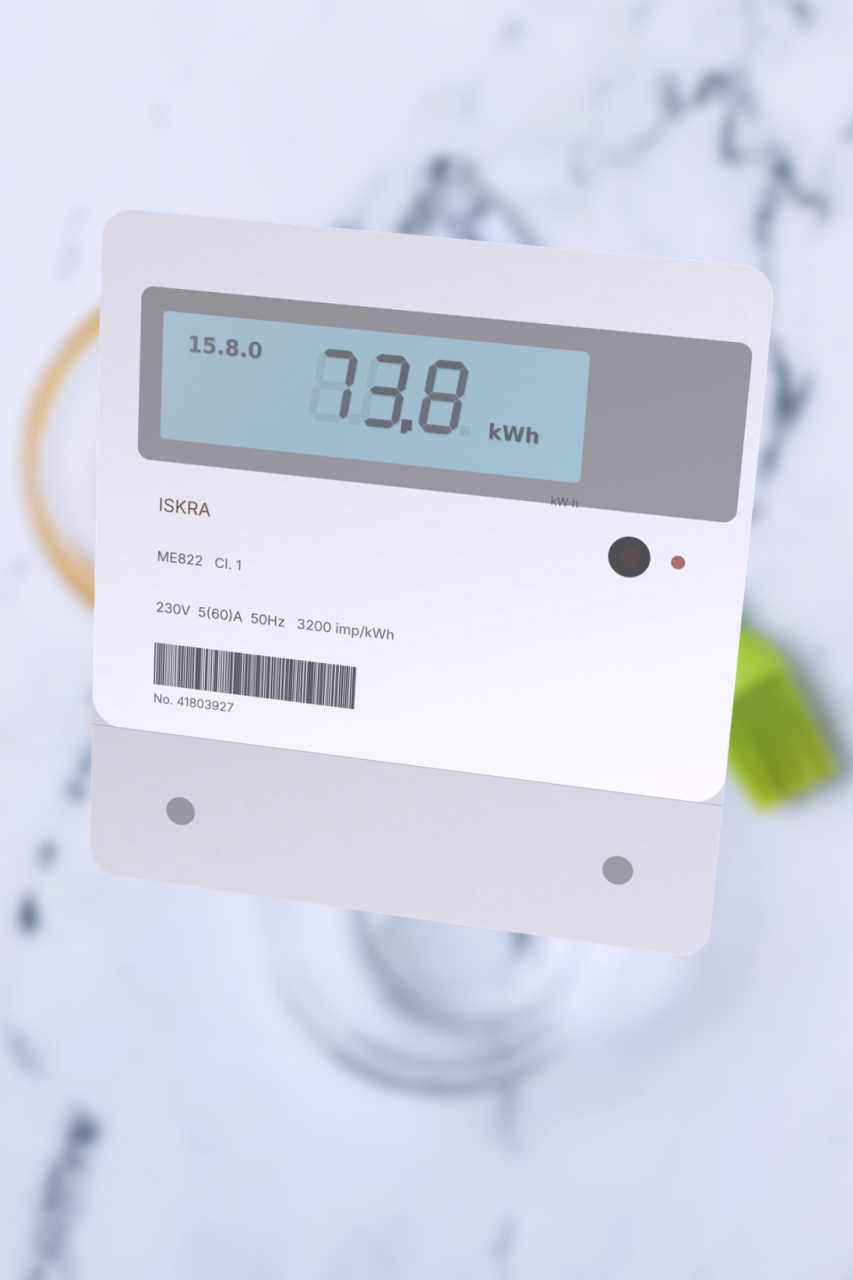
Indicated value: 73.8 kWh
